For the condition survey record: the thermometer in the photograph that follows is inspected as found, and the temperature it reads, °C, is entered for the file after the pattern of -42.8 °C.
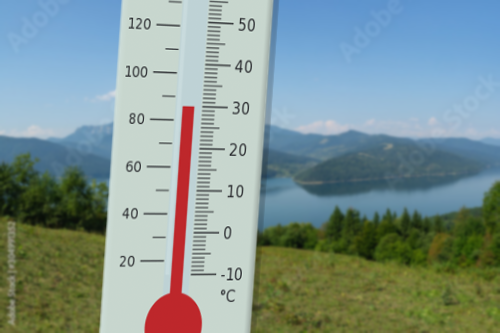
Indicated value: 30 °C
